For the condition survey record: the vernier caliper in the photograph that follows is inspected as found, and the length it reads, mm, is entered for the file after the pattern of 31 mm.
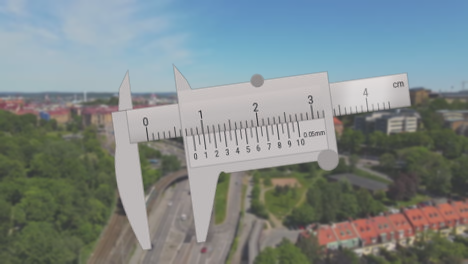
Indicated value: 8.2 mm
